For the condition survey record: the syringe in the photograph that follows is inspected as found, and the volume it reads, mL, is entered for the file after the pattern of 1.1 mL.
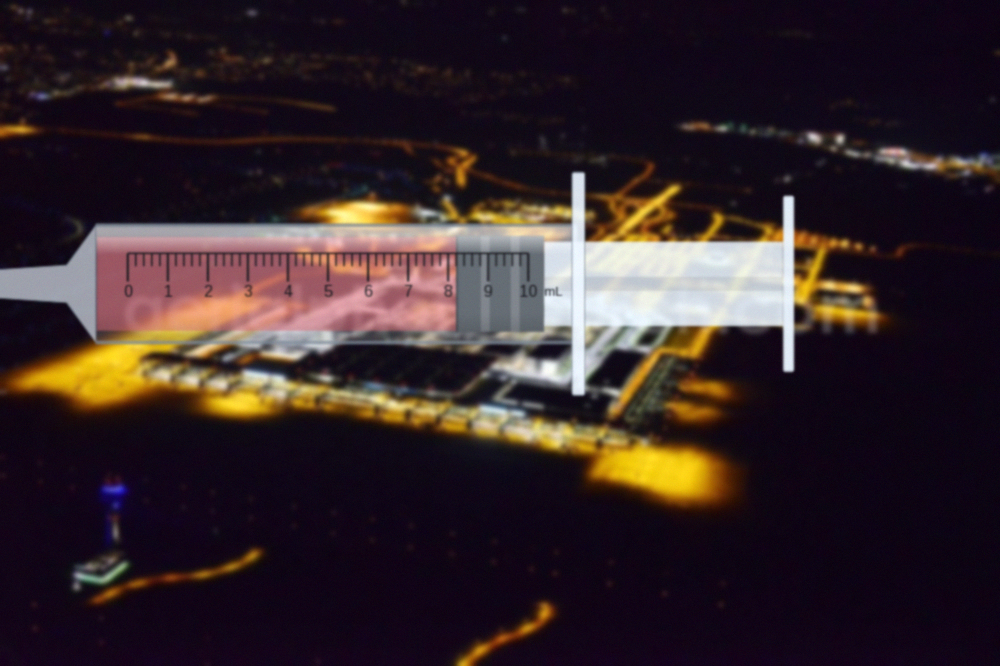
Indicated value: 8.2 mL
